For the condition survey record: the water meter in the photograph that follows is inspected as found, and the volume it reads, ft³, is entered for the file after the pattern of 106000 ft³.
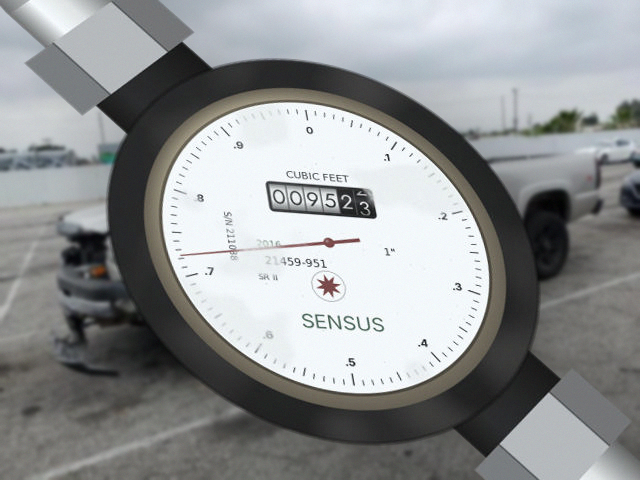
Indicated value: 9522.72 ft³
